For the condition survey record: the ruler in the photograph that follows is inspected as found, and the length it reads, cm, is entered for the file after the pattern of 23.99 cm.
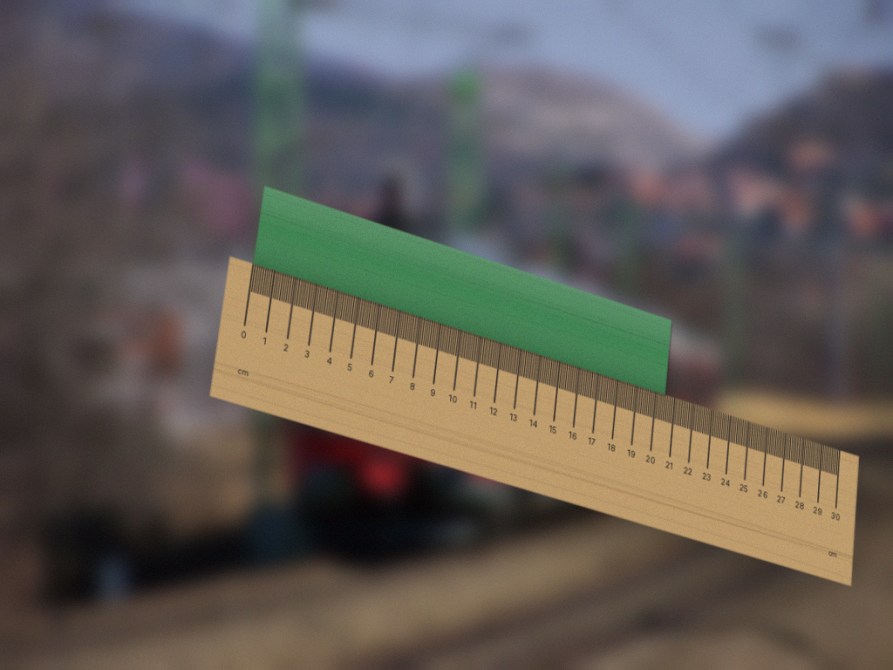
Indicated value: 20.5 cm
